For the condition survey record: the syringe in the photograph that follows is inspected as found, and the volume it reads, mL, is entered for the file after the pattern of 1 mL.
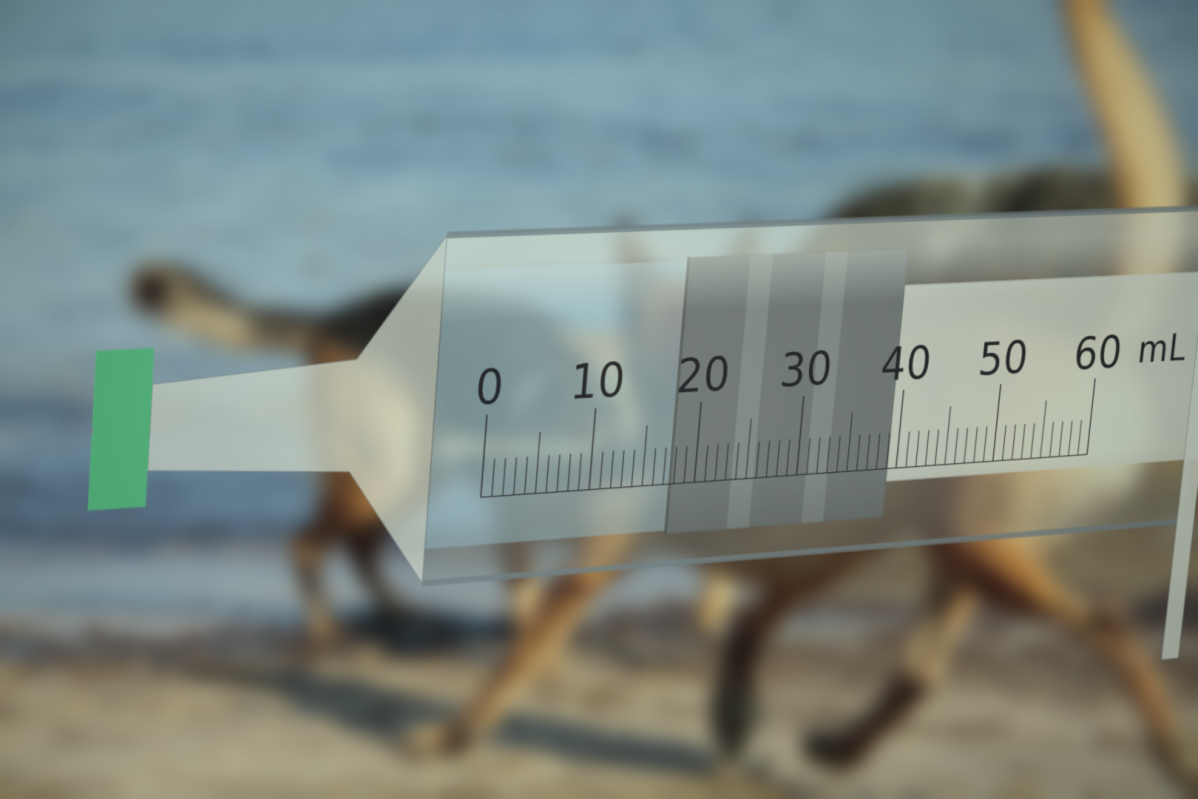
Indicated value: 17.5 mL
